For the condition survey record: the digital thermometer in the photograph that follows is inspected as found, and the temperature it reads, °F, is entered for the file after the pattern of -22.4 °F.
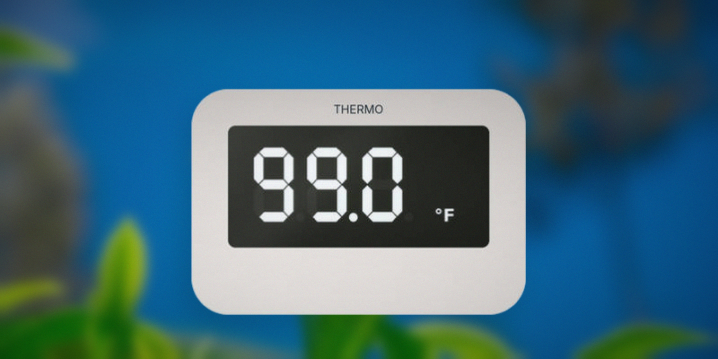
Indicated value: 99.0 °F
